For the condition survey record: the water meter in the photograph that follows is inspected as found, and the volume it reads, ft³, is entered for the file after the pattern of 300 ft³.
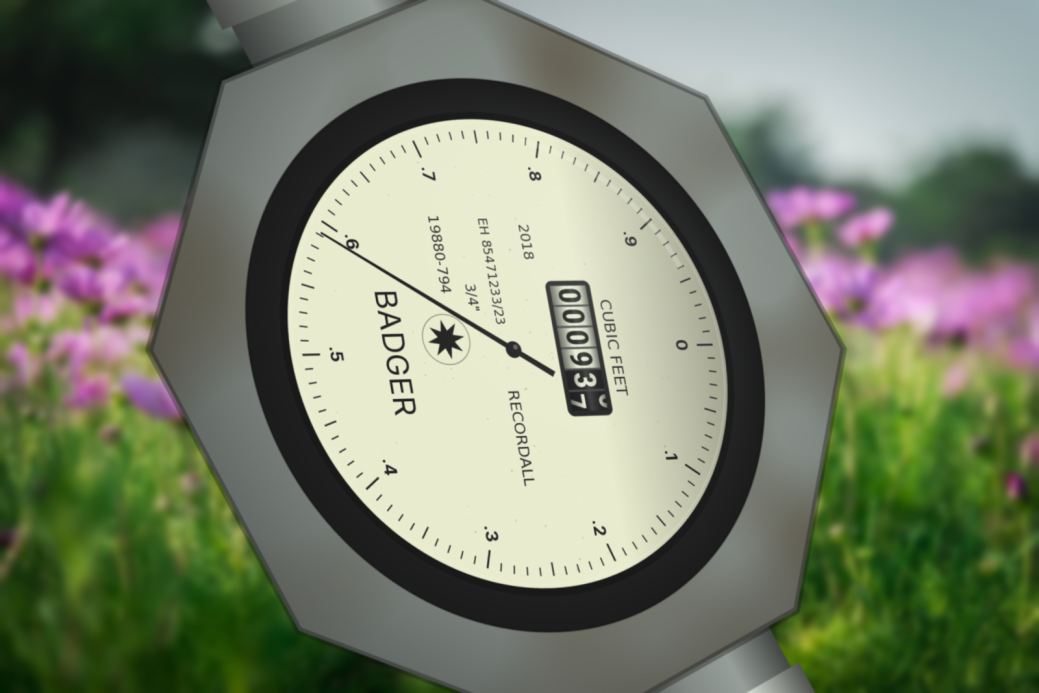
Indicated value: 936.59 ft³
